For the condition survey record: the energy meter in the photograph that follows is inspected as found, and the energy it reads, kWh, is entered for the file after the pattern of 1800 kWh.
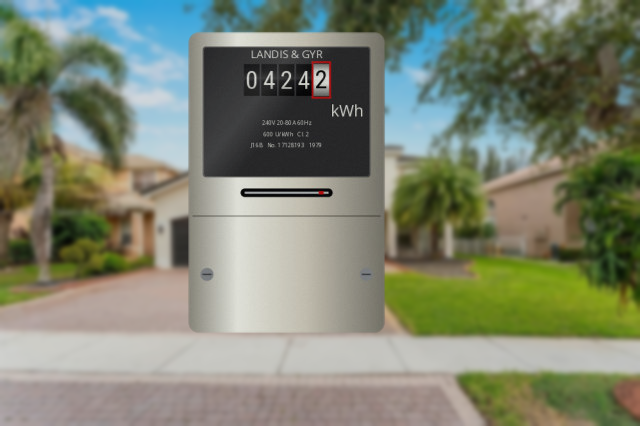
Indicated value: 424.2 kWh
